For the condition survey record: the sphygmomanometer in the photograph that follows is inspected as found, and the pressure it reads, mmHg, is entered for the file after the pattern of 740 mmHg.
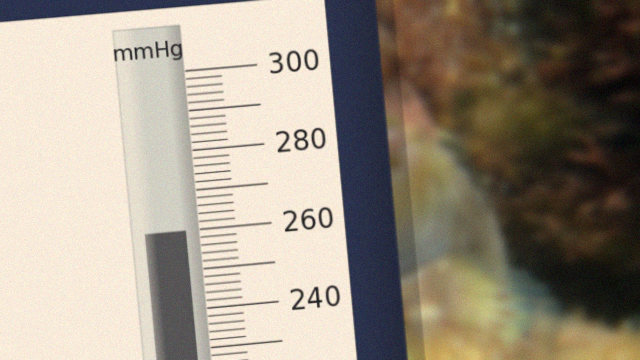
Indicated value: 260 mmHg
